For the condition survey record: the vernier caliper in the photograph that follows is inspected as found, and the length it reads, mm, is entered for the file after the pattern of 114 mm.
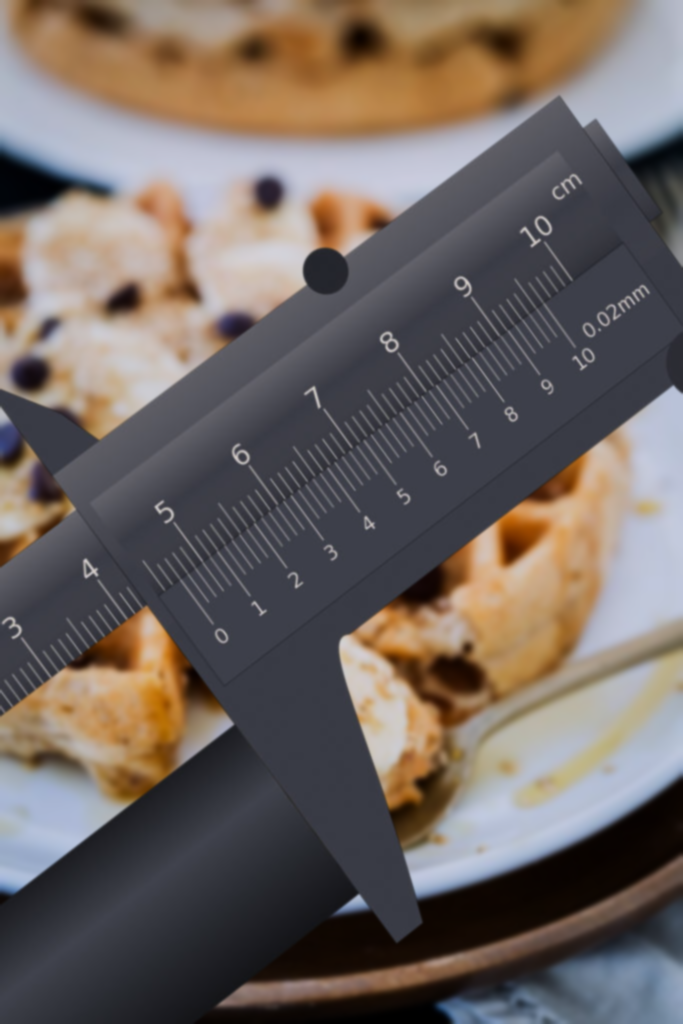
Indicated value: 47.0 mm
